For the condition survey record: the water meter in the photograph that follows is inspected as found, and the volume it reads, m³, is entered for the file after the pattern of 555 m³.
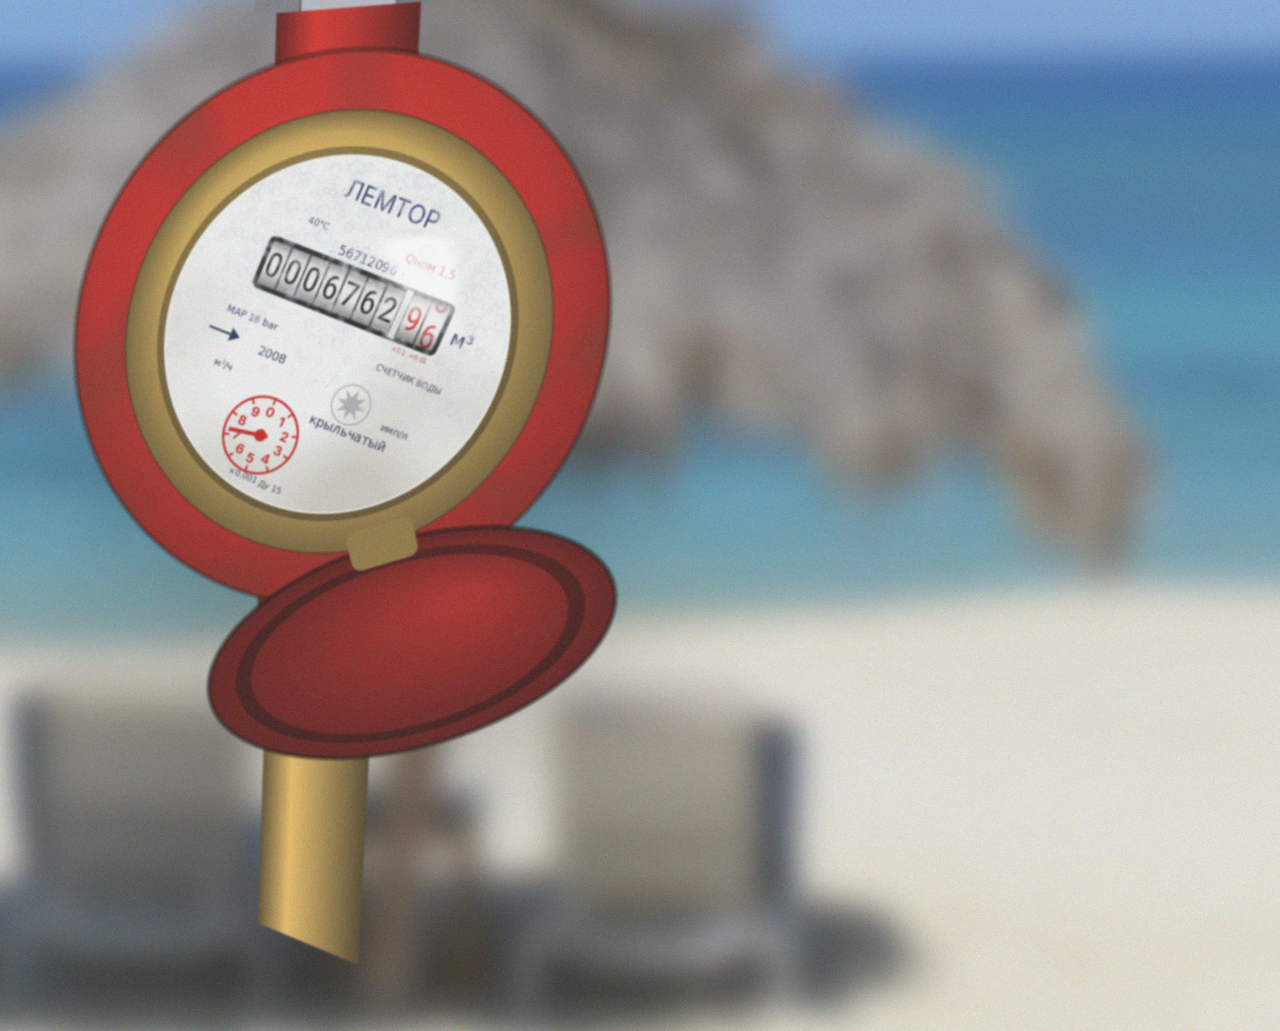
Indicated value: 6762.957 m³
